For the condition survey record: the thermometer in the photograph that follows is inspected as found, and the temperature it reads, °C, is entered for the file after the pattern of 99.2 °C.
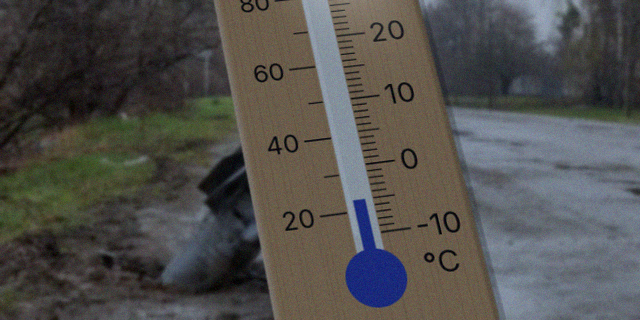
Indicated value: -5 °C
